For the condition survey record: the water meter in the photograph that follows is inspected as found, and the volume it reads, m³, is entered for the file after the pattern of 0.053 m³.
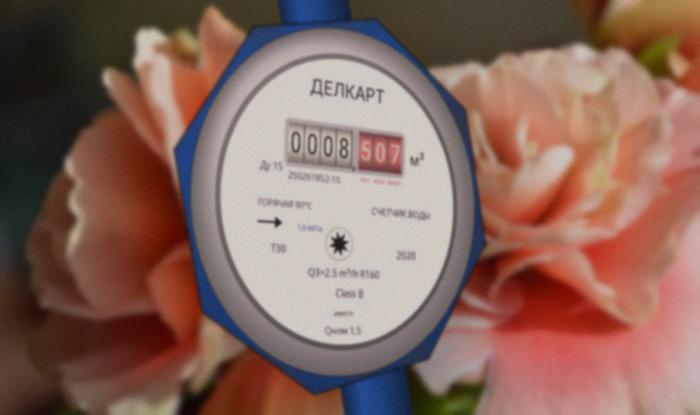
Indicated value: 8.507 m³
